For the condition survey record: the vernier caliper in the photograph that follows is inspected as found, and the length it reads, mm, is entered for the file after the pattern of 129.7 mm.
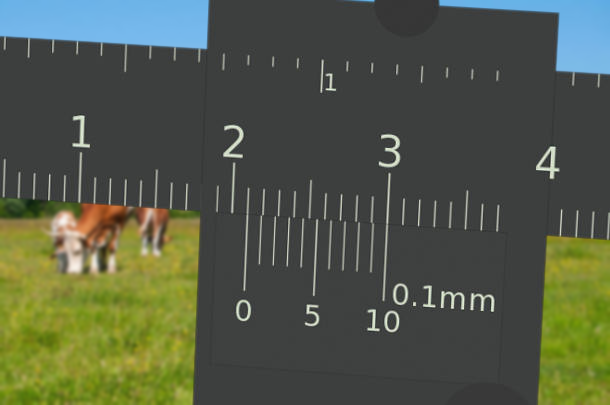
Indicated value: 21.0 mm
